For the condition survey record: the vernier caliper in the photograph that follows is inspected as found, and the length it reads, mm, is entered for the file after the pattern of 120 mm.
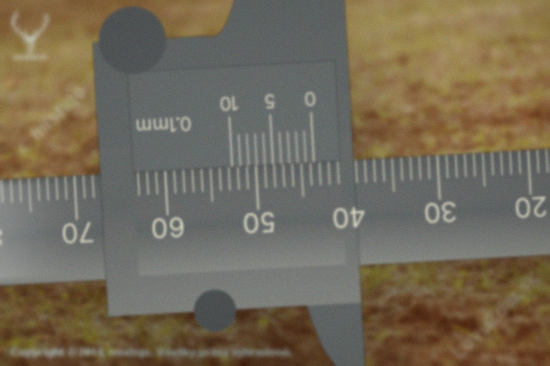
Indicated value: 43.6 mm
